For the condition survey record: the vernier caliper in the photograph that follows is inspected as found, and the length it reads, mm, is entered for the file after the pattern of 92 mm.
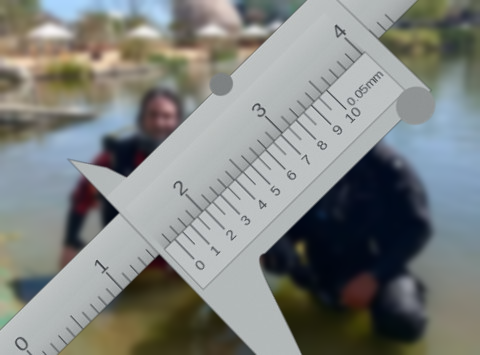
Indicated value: 16.5 mm
